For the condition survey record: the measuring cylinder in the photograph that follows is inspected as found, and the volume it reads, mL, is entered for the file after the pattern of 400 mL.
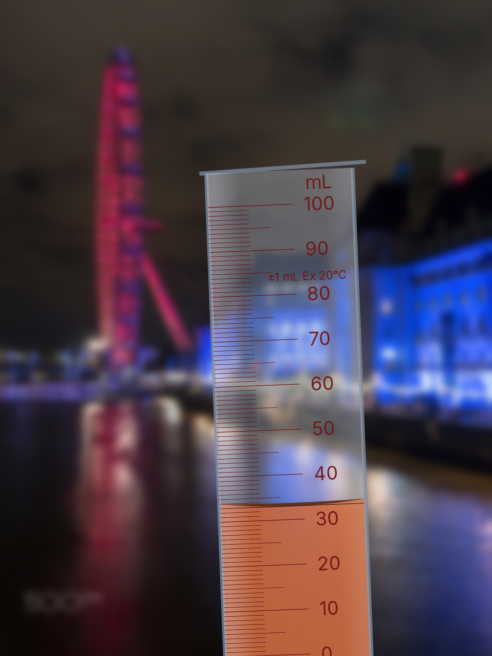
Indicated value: 33 mL
